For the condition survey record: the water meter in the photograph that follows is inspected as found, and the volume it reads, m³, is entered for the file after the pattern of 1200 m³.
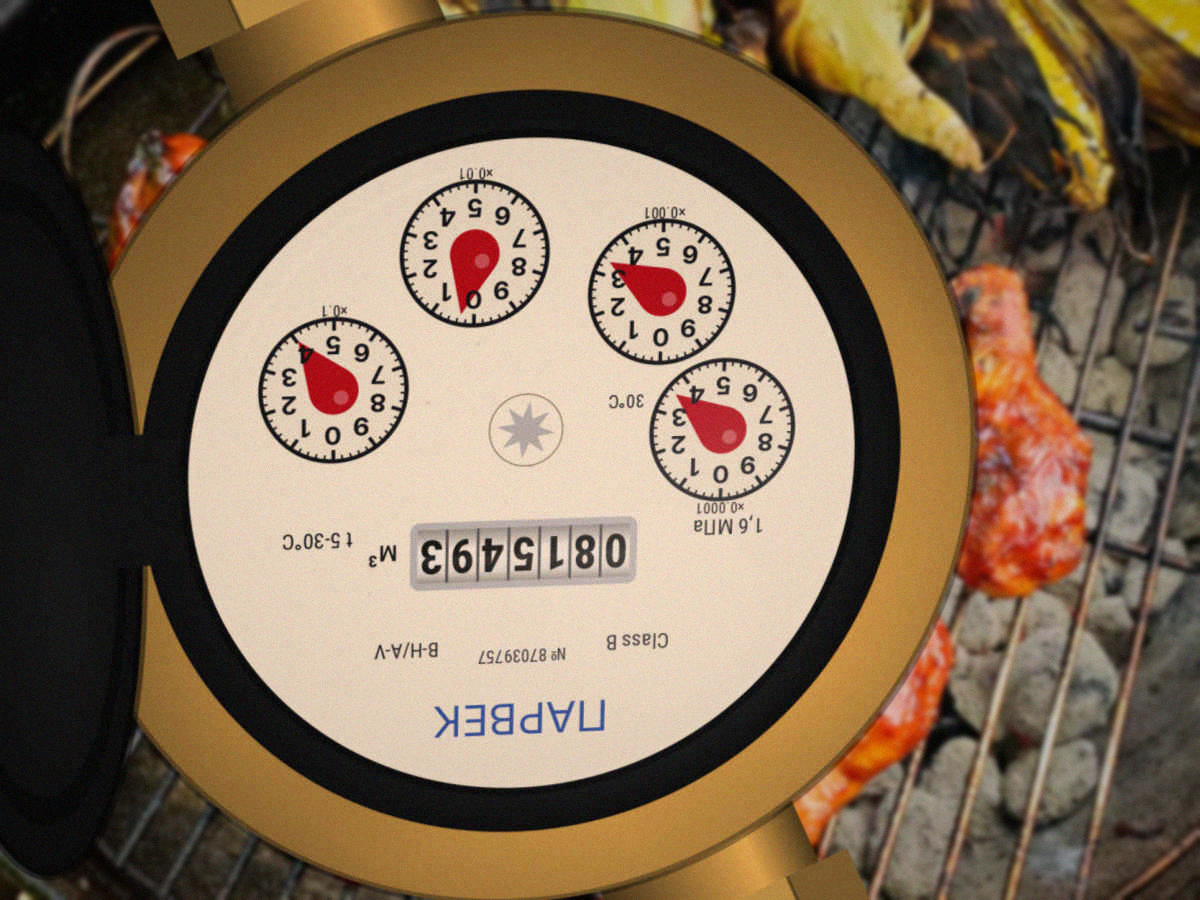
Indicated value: 815493.4033 m³
